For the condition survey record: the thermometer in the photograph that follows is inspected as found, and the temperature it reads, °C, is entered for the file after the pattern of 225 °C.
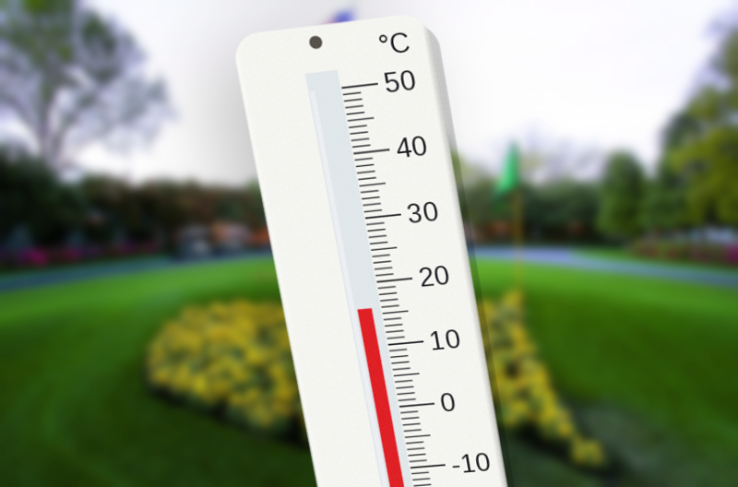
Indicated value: 16 °C
